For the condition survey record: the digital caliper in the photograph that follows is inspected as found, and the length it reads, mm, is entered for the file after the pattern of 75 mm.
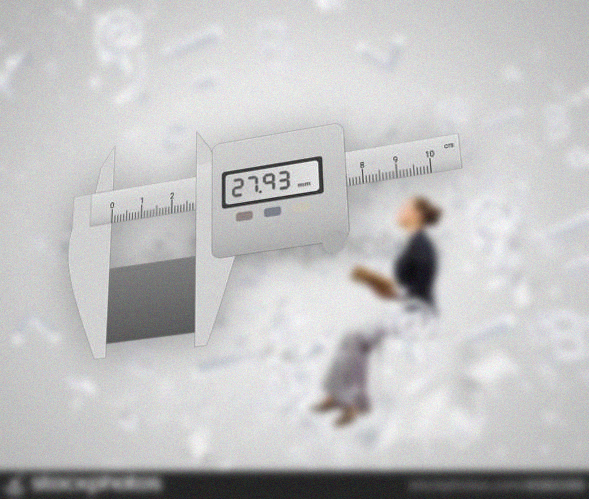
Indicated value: 27.93 mm
